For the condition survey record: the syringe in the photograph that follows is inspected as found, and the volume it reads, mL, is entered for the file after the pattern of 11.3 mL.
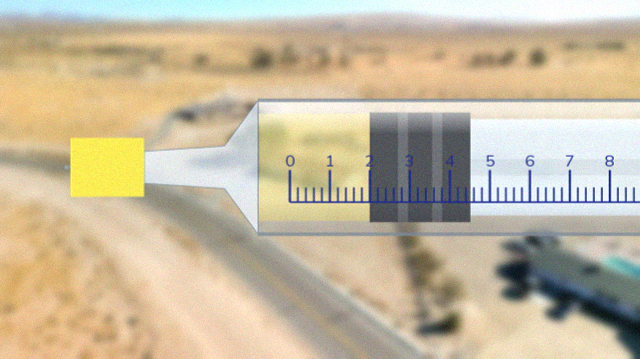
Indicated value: 2 mL
